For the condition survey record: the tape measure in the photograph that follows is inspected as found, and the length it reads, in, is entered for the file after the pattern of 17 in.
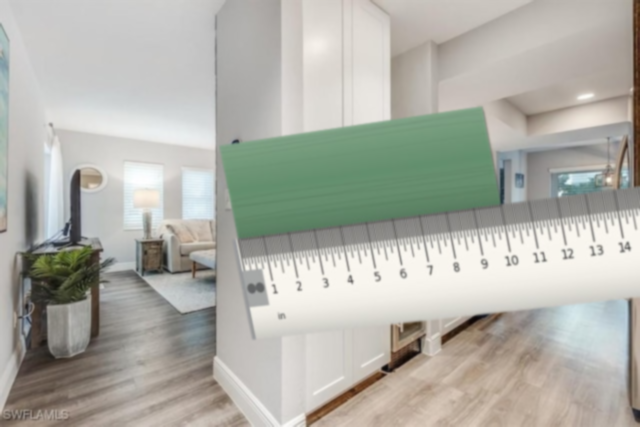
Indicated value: 10 in
